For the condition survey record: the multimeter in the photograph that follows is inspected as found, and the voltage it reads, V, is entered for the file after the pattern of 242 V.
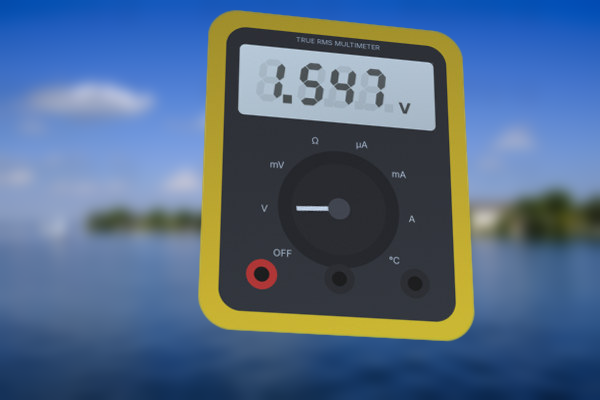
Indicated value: 1.547 V
